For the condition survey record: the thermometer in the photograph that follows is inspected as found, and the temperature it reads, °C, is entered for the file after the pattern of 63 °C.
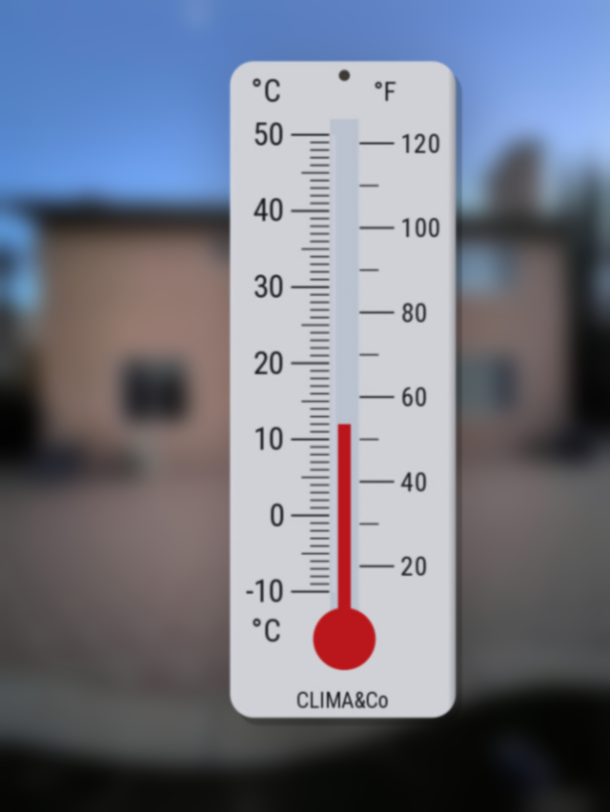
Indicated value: 12 °C
